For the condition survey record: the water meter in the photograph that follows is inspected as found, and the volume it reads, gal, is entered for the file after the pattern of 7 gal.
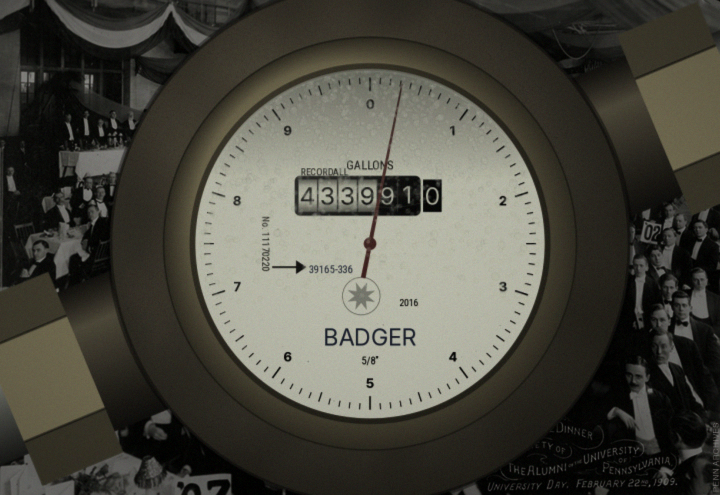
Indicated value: 4339910.3 gal
